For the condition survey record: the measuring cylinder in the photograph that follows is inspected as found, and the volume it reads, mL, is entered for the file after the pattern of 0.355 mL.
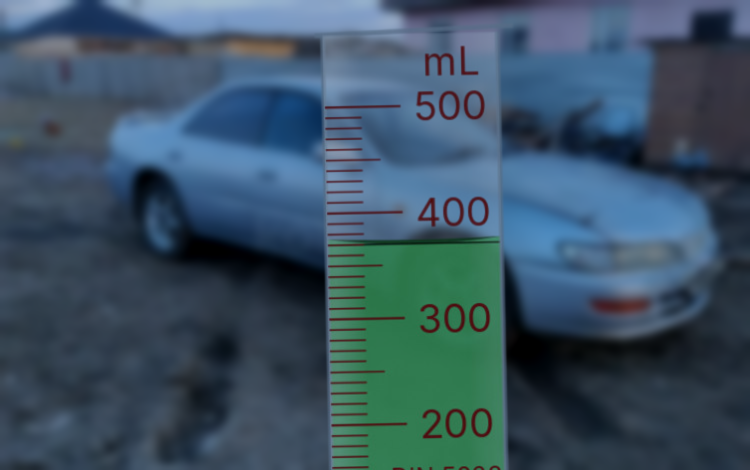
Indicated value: 370 mL
